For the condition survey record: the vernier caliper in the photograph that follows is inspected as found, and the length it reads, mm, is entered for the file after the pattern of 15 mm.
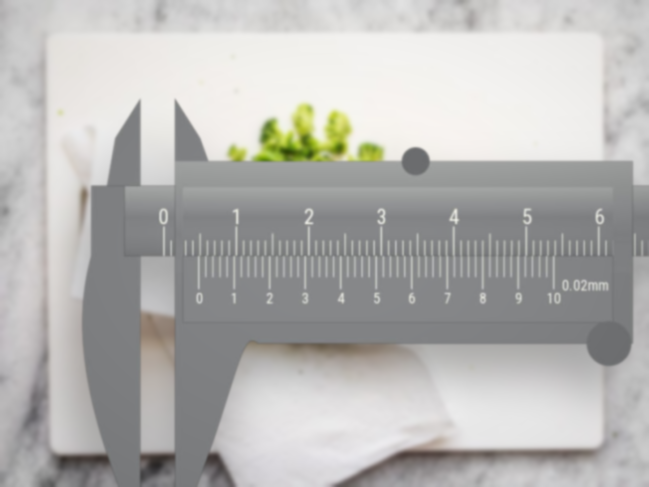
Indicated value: 4.8 mm
